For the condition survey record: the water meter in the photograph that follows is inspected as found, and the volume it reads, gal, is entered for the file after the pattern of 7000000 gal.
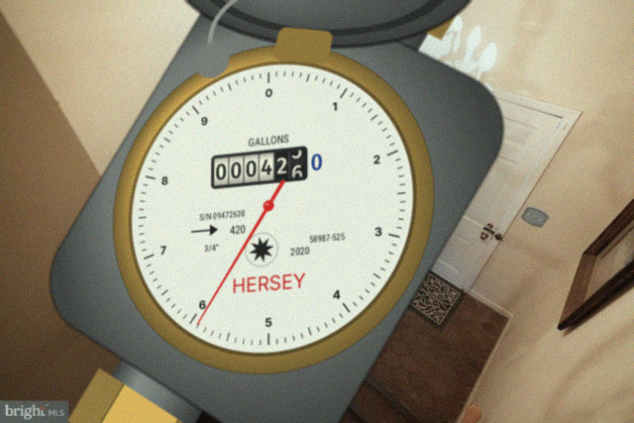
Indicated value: 4255.9 gal
